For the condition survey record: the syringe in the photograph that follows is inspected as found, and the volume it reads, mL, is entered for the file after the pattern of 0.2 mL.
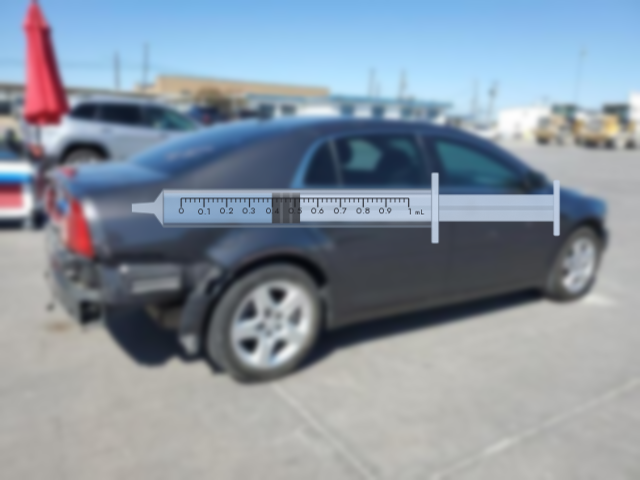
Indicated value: 0.4 mL
